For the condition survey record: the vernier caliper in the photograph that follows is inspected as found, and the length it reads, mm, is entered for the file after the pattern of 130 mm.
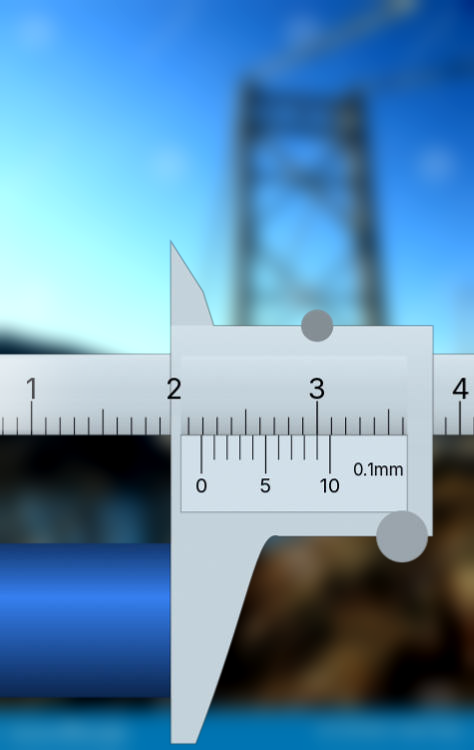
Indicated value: 21.9 mm
